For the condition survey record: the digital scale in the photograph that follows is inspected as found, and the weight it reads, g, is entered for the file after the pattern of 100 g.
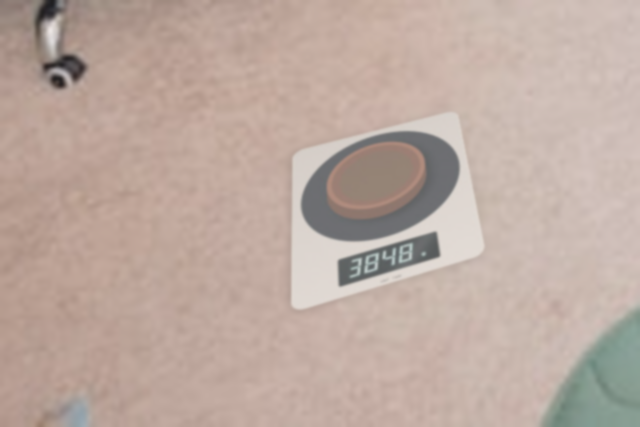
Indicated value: 3848 g
